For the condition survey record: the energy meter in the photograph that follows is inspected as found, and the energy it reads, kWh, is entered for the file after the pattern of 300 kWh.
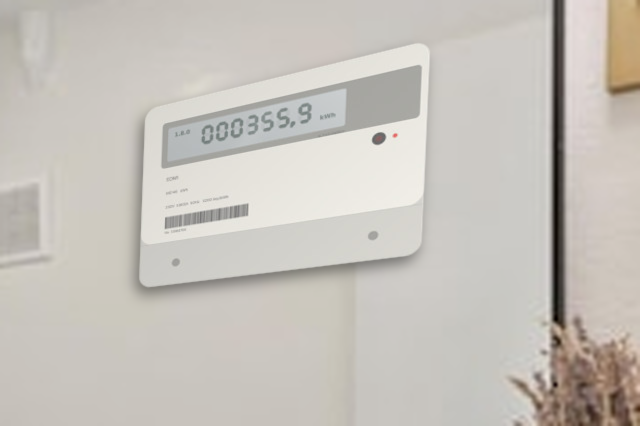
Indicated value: 355.9 kWh
